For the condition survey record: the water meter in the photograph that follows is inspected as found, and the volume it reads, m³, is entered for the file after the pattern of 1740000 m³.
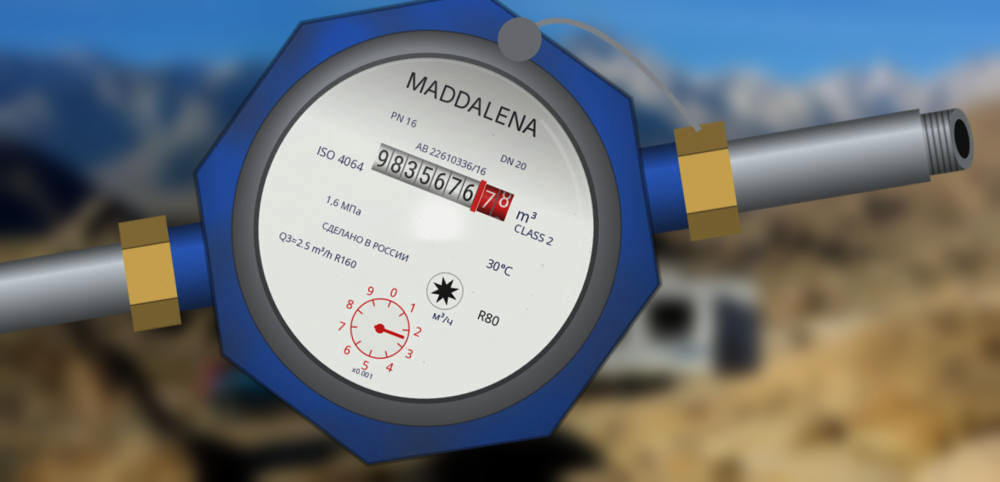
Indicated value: 9835676.782 m³
